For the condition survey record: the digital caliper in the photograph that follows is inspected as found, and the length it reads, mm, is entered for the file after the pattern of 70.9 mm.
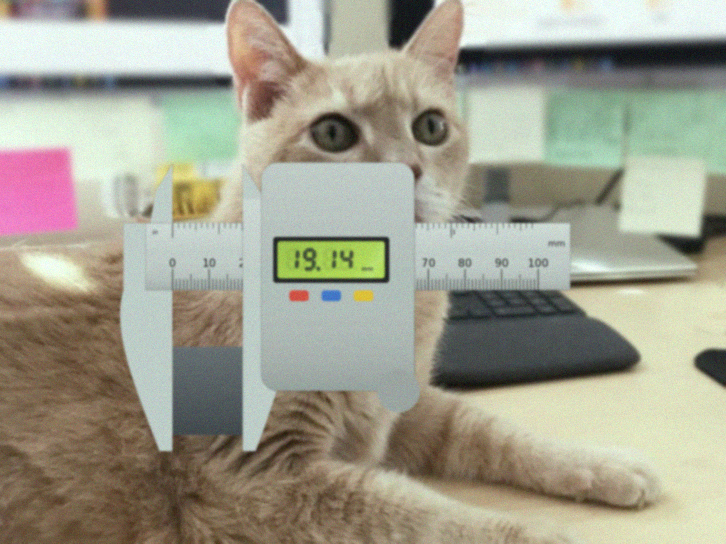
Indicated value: 19.14 mm
